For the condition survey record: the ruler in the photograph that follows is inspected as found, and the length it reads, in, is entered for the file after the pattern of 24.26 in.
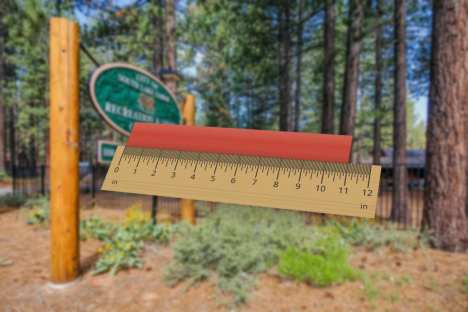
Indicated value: 11 in
